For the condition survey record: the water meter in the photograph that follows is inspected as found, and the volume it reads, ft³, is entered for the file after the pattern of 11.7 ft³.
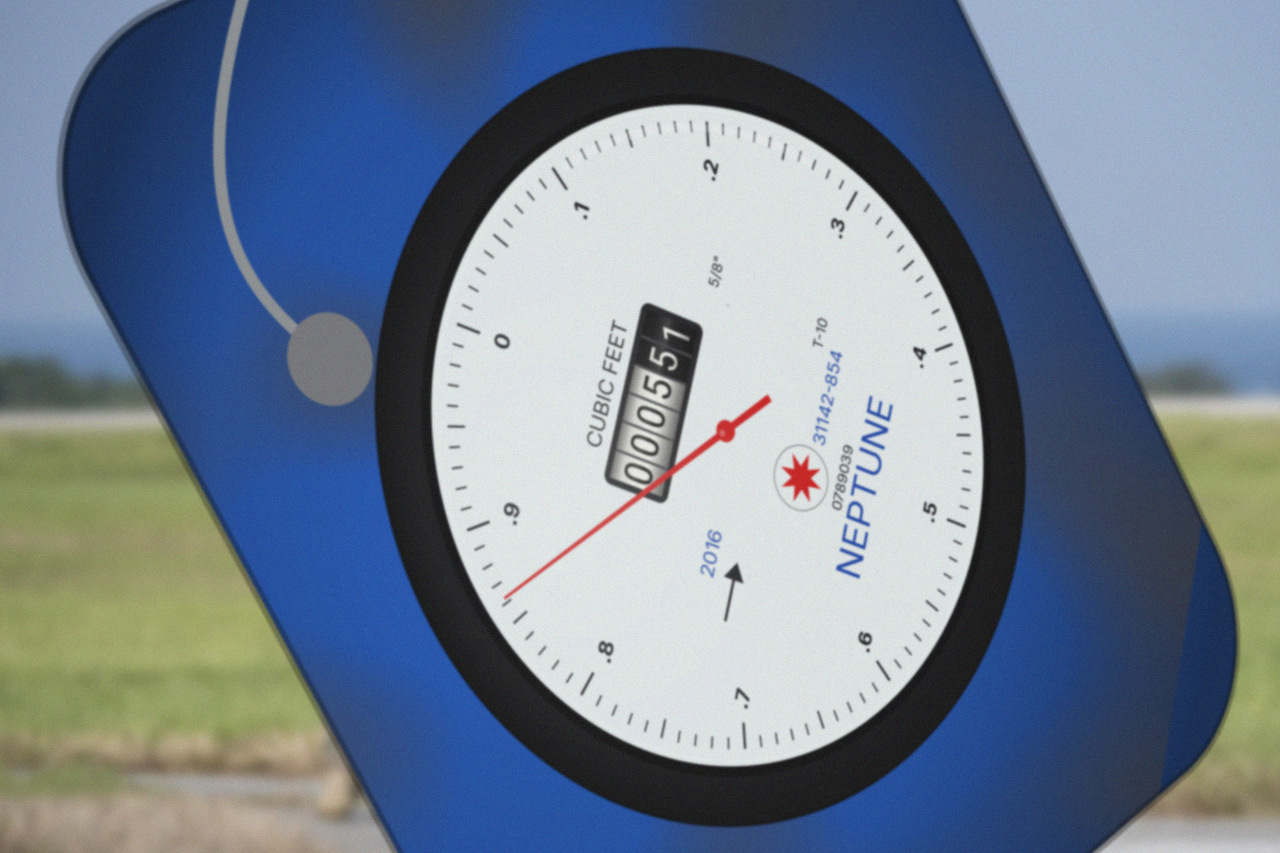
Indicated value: 550.86 ft³
